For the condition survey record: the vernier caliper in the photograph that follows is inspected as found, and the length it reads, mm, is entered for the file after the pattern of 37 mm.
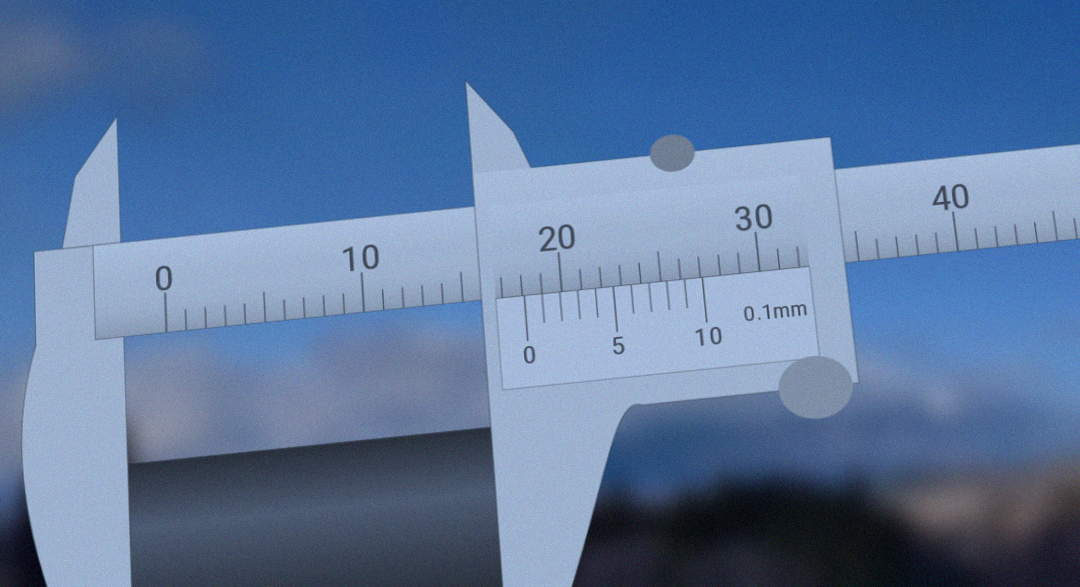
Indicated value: 18.1 mm
